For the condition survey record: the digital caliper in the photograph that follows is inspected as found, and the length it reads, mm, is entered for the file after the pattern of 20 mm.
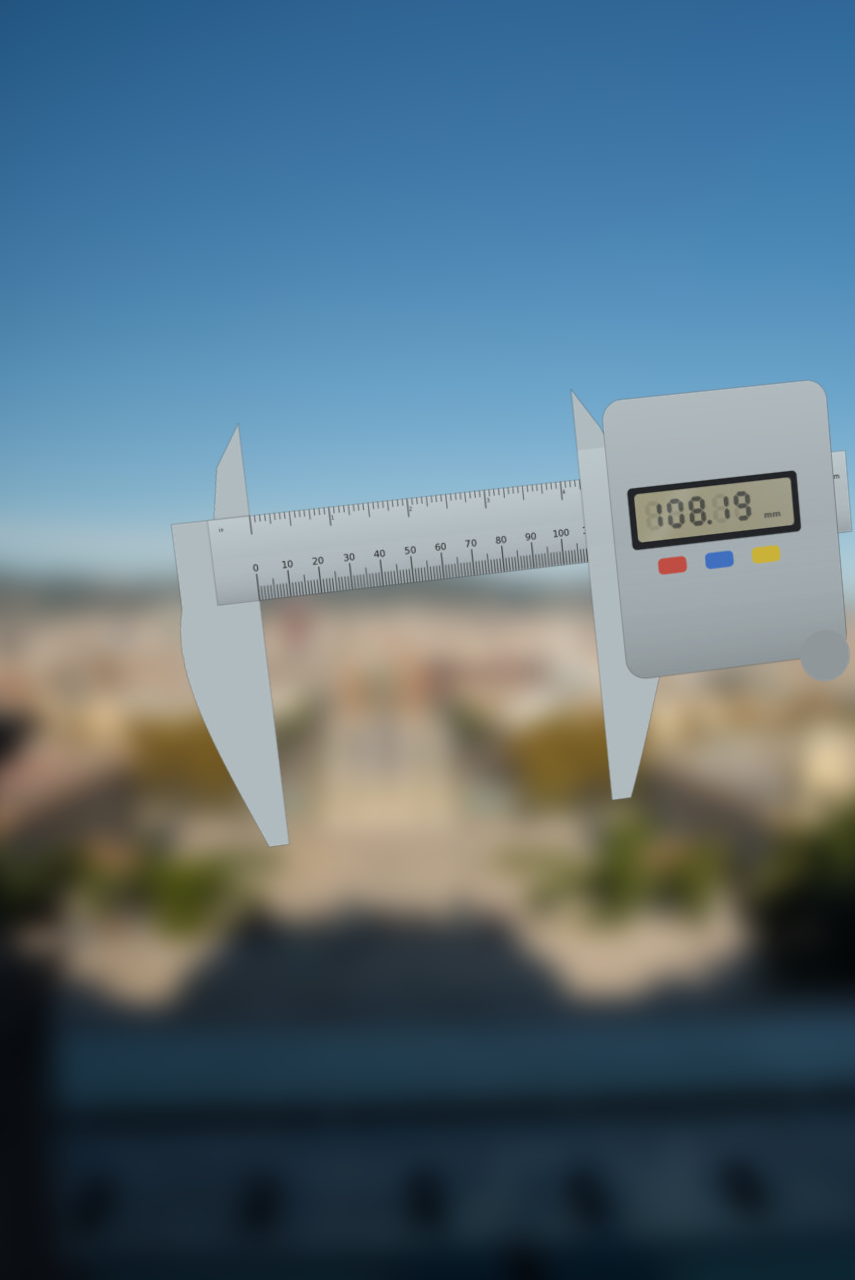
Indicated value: 108.19 mm
